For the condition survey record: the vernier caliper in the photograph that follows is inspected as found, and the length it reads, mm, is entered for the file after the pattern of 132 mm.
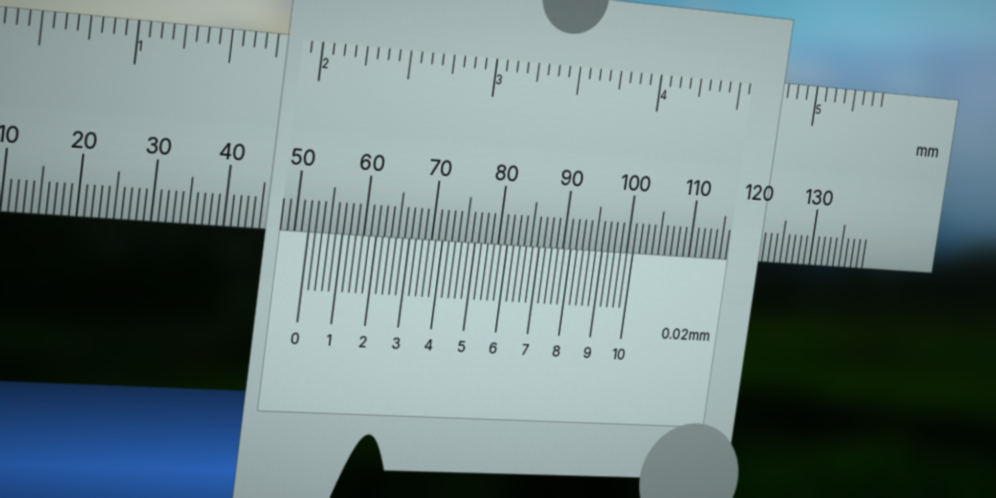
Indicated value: 52.0 mm
